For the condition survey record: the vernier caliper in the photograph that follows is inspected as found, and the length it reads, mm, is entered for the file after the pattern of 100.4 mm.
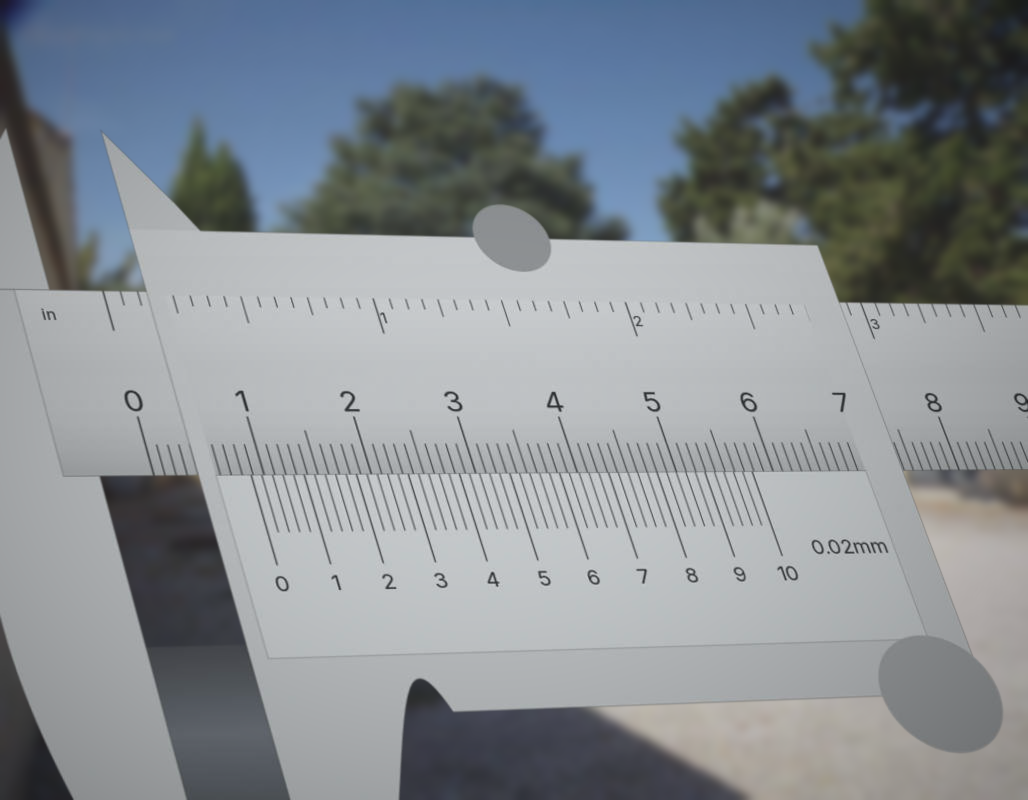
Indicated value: 8.8 mm
